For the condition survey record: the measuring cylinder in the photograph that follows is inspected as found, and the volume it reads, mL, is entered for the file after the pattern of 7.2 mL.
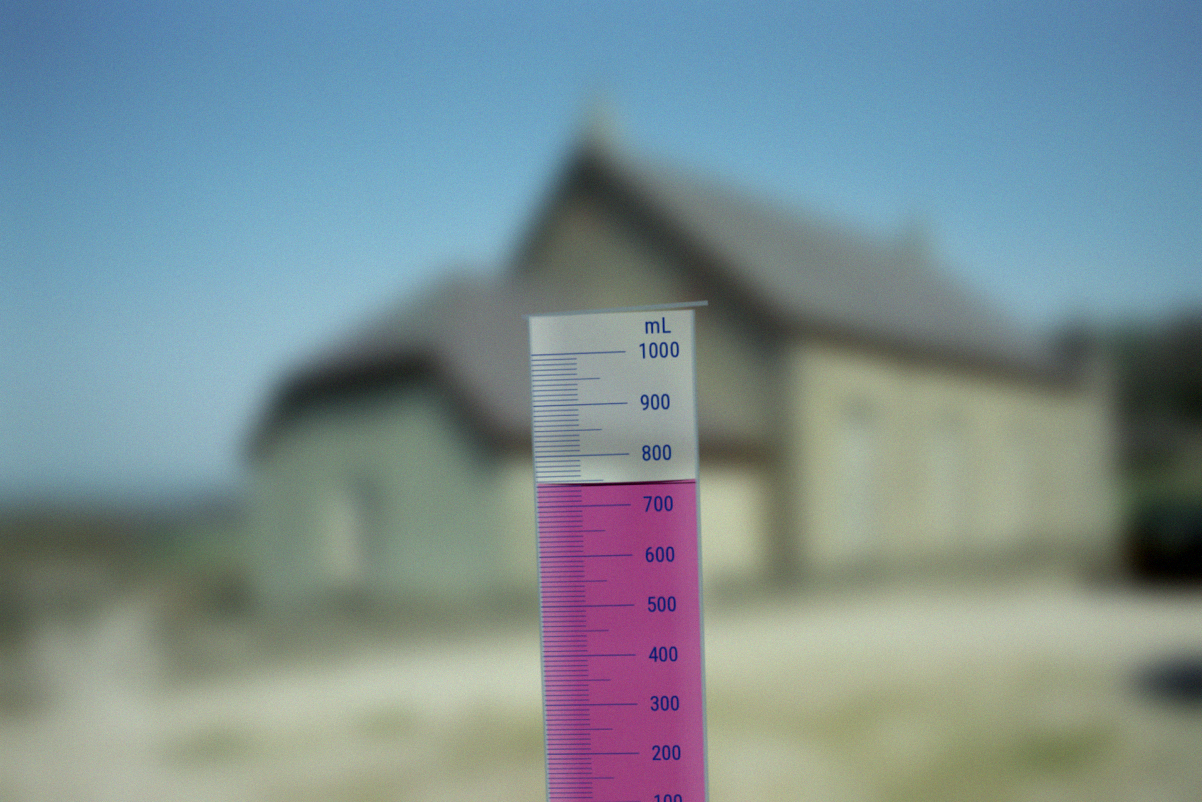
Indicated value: 740 mL
